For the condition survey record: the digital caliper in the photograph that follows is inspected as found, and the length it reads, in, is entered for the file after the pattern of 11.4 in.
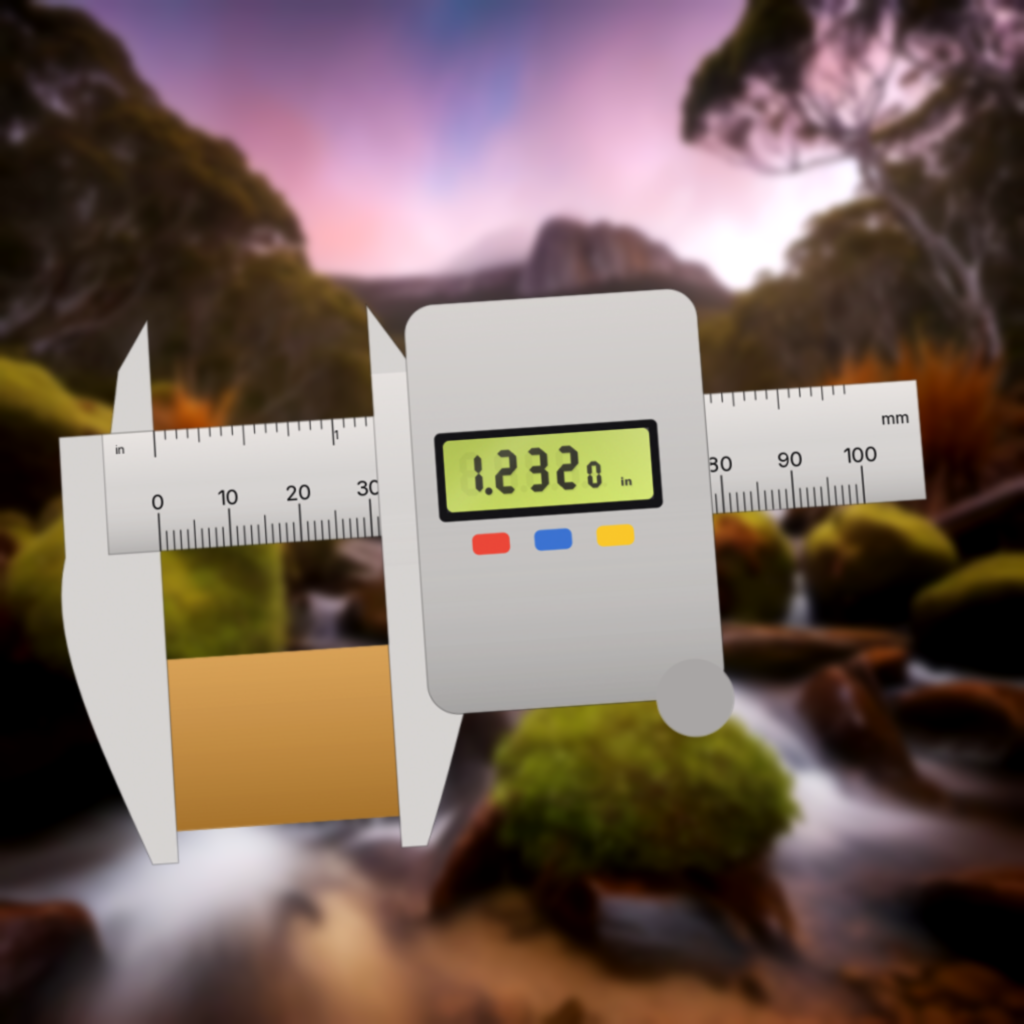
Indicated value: 1.2320 in
